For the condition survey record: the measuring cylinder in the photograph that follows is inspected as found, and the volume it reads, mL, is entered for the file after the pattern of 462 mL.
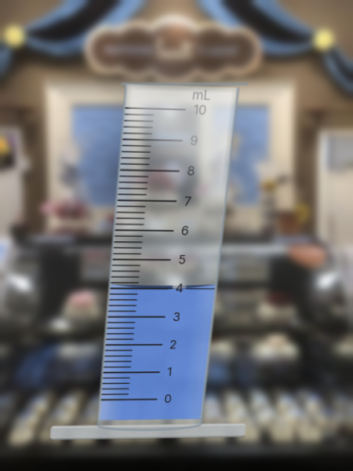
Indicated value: 4 mL
